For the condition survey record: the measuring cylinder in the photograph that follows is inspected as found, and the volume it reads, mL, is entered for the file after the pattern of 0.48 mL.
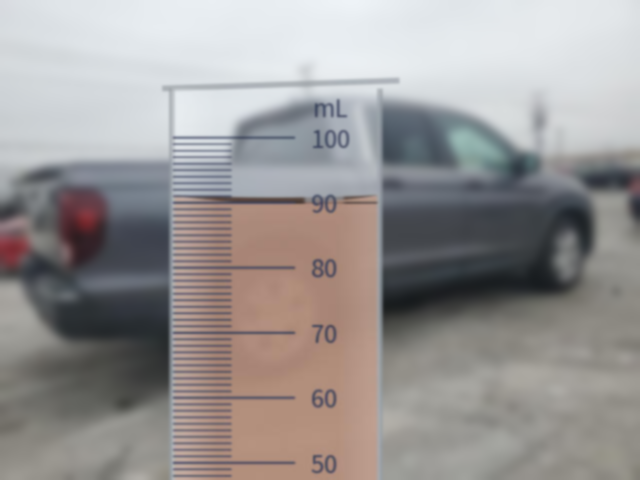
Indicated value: 90 mL
